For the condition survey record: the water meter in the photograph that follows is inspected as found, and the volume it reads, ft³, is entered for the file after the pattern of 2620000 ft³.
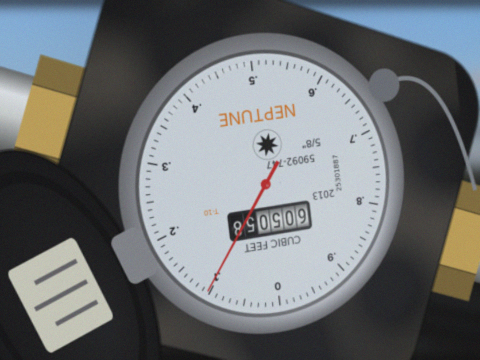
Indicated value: 605058.10 ft³
